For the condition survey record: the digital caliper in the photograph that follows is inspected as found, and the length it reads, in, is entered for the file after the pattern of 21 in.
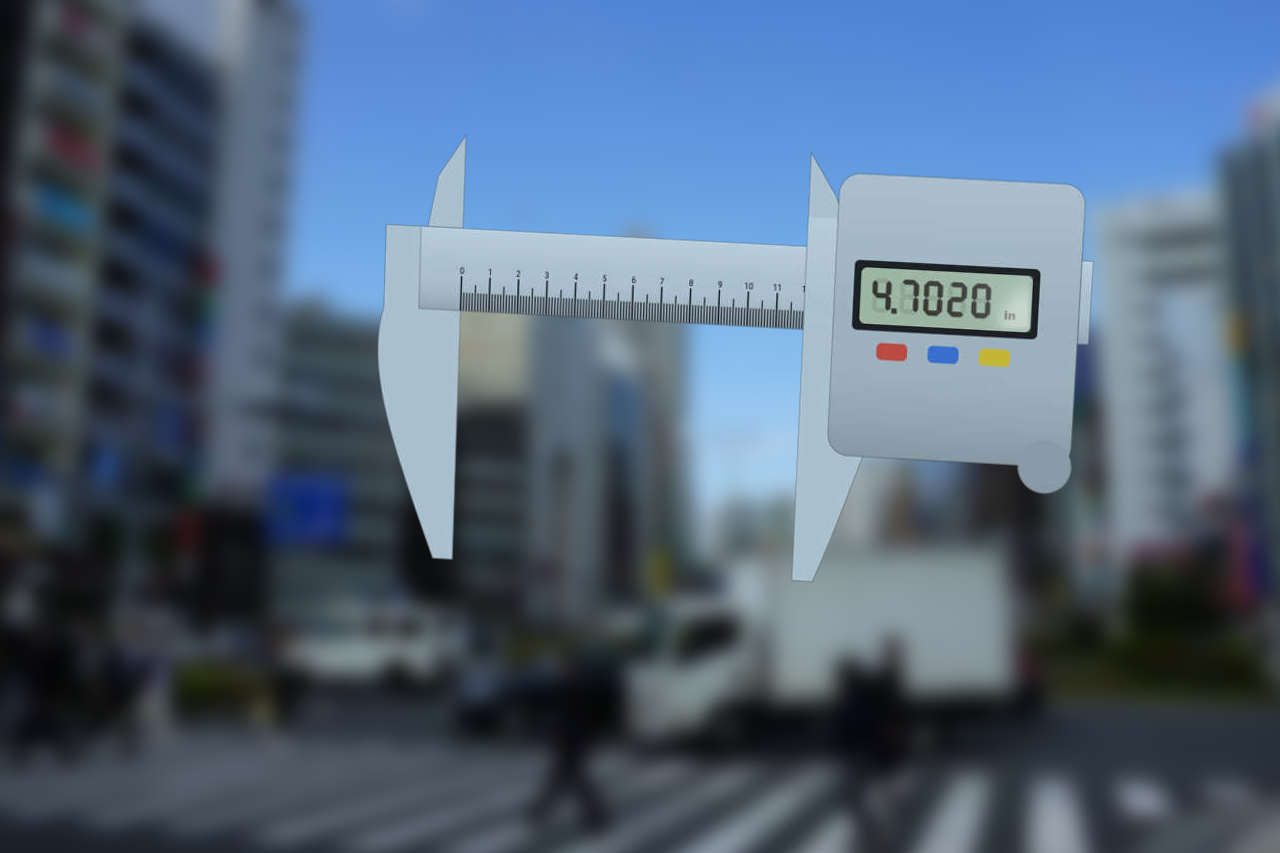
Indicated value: 4.7020 in
